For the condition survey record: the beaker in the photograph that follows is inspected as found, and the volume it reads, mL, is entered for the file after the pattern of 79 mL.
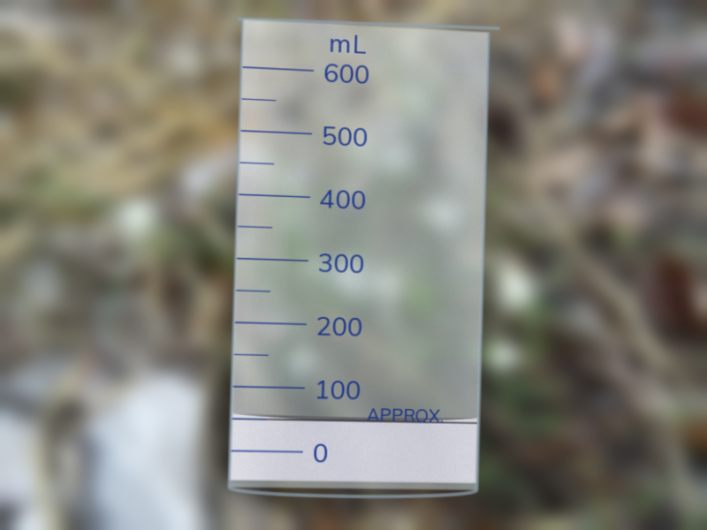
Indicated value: 50 mL
